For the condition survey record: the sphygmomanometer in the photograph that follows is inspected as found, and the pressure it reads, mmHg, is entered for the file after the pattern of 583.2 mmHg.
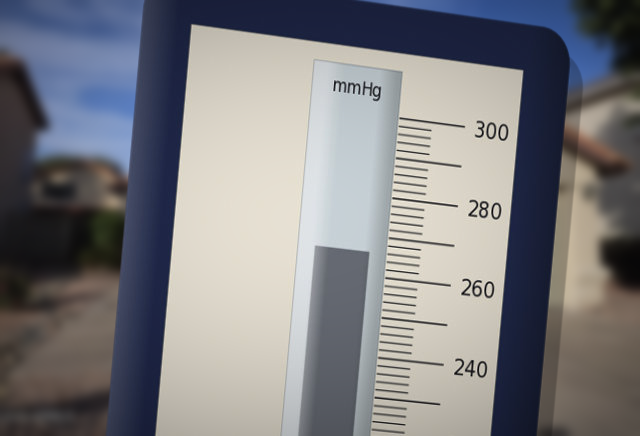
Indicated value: 266 mmHg
